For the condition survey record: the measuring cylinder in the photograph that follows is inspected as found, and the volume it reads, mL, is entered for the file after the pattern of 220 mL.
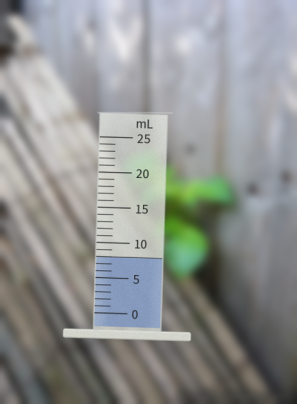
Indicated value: 8 mL
